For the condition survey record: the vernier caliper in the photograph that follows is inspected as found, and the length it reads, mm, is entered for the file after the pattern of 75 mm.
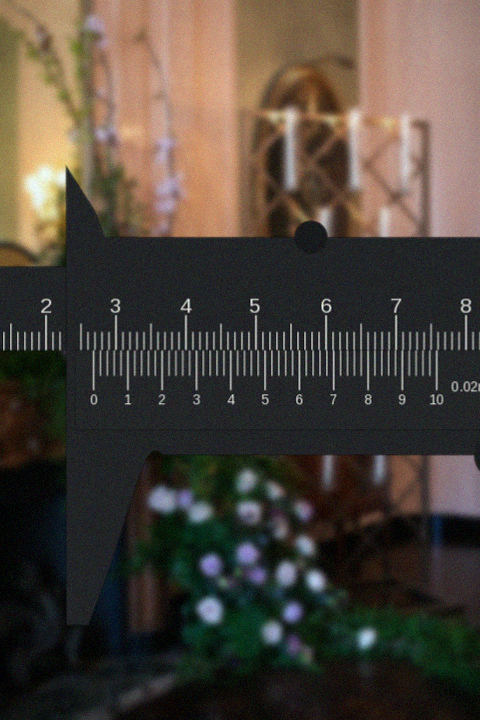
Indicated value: 26.8 mm
